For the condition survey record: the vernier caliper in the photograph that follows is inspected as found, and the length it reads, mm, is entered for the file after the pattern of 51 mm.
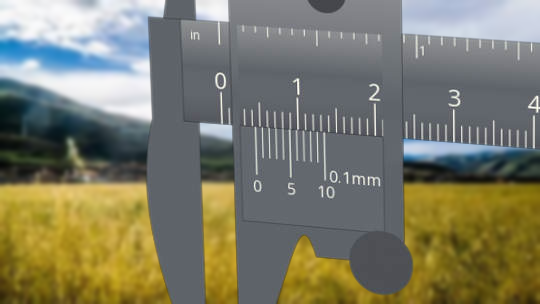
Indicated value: 4.4 mm
